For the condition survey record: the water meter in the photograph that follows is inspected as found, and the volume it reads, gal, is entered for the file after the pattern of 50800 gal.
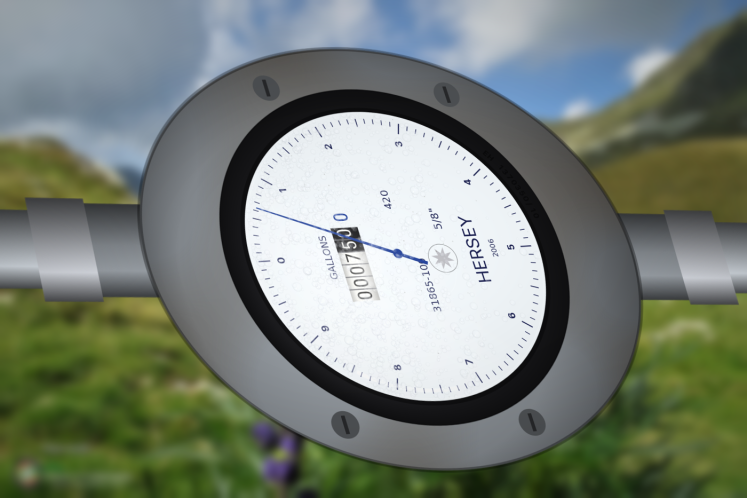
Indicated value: 7500.6 gal
